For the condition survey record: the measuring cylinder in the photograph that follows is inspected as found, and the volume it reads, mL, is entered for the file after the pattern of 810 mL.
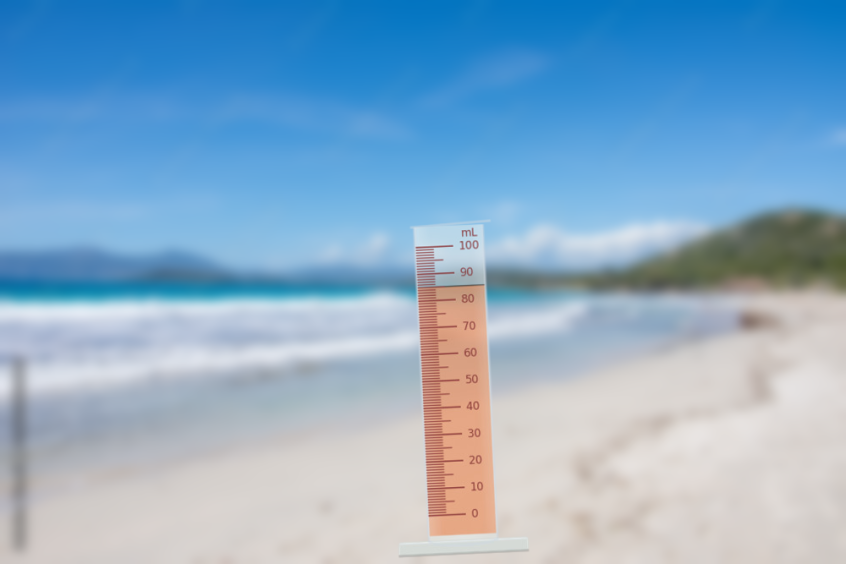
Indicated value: 85 mL
